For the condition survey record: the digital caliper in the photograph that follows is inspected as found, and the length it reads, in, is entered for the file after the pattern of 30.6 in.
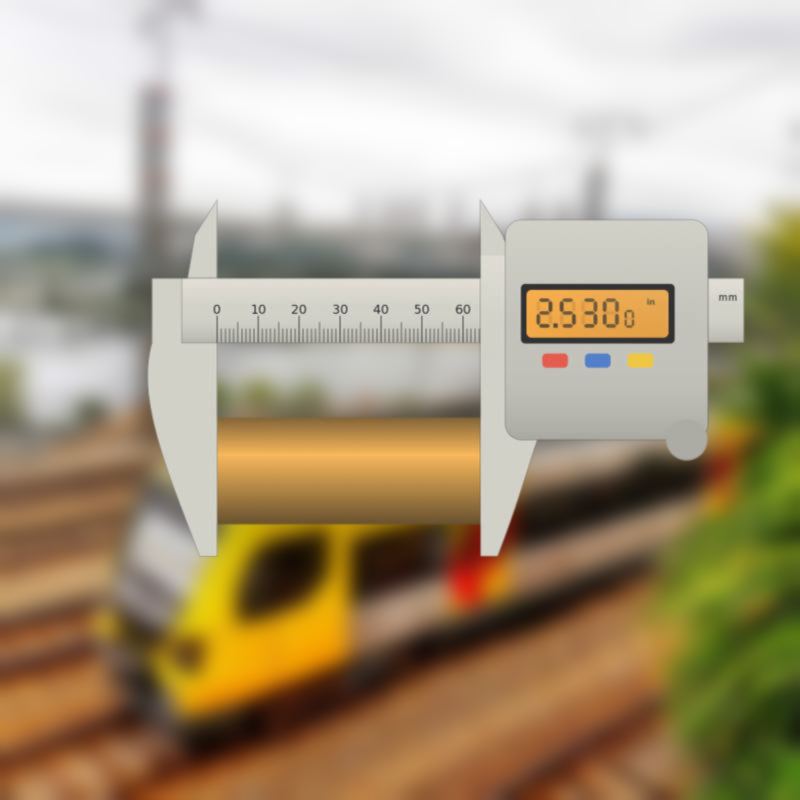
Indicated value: 2.5300 in
